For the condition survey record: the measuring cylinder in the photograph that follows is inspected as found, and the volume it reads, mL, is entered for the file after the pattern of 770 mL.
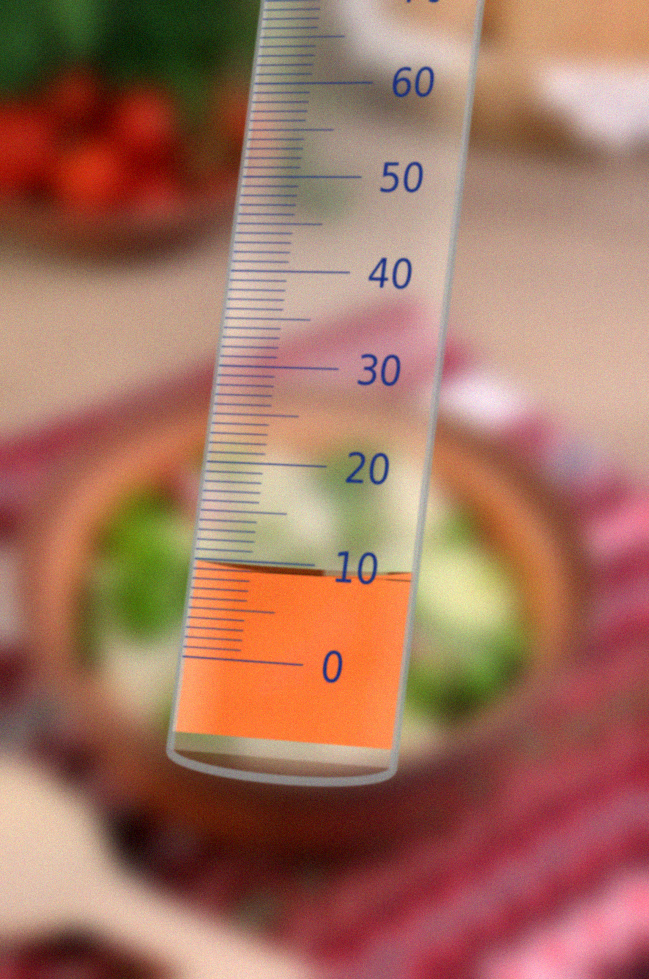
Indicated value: 9 mL
